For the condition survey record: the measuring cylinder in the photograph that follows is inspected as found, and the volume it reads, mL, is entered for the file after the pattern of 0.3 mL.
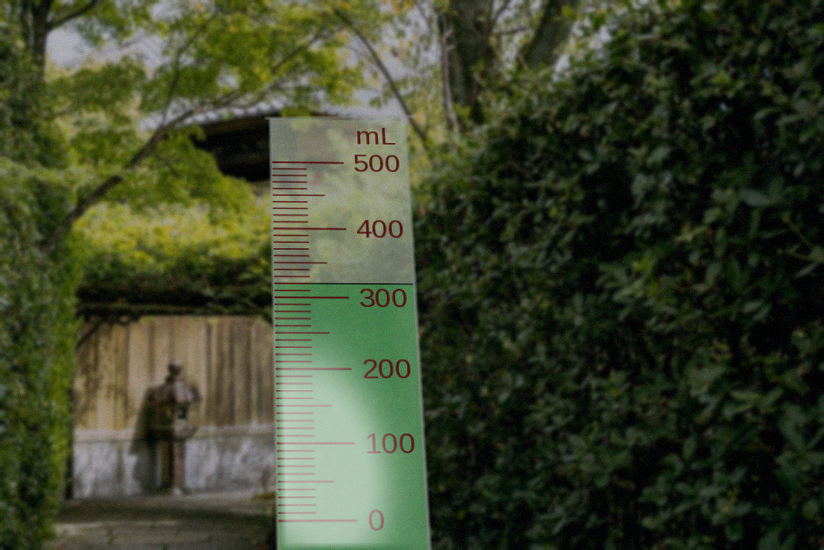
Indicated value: 320 mL
